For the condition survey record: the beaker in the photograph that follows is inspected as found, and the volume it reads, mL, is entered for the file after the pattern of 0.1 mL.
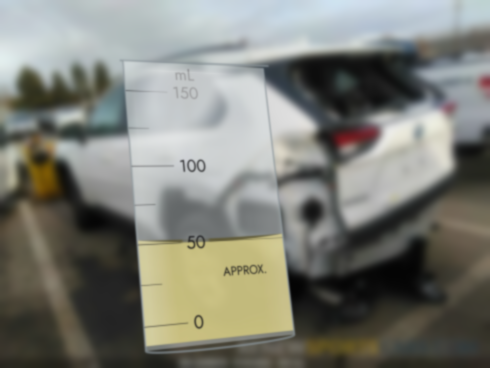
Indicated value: 50 mL
